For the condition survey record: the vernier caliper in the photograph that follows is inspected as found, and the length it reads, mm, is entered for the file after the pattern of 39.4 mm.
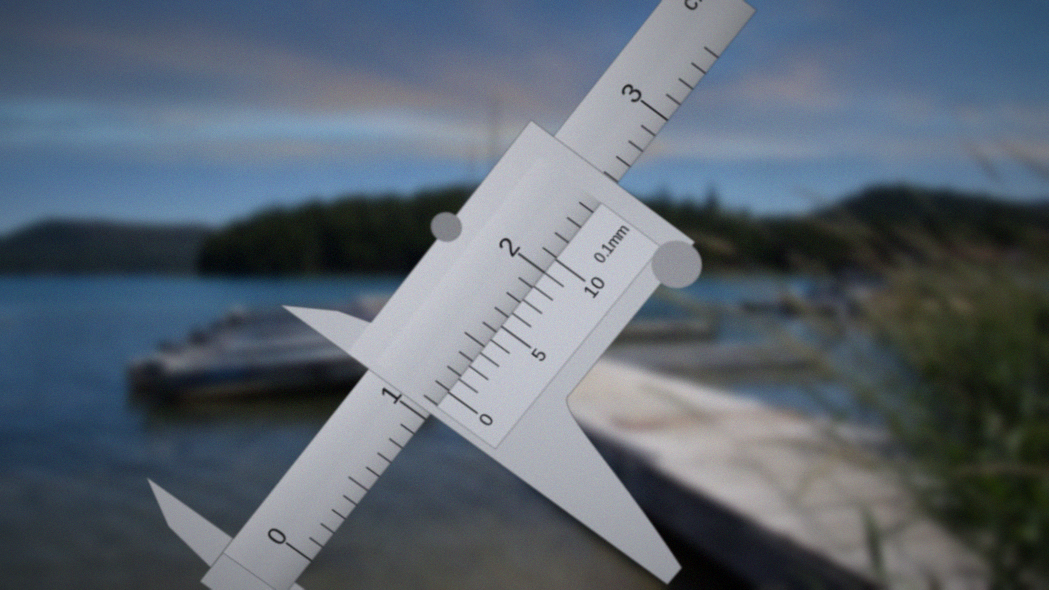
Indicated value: 11.9 mm
